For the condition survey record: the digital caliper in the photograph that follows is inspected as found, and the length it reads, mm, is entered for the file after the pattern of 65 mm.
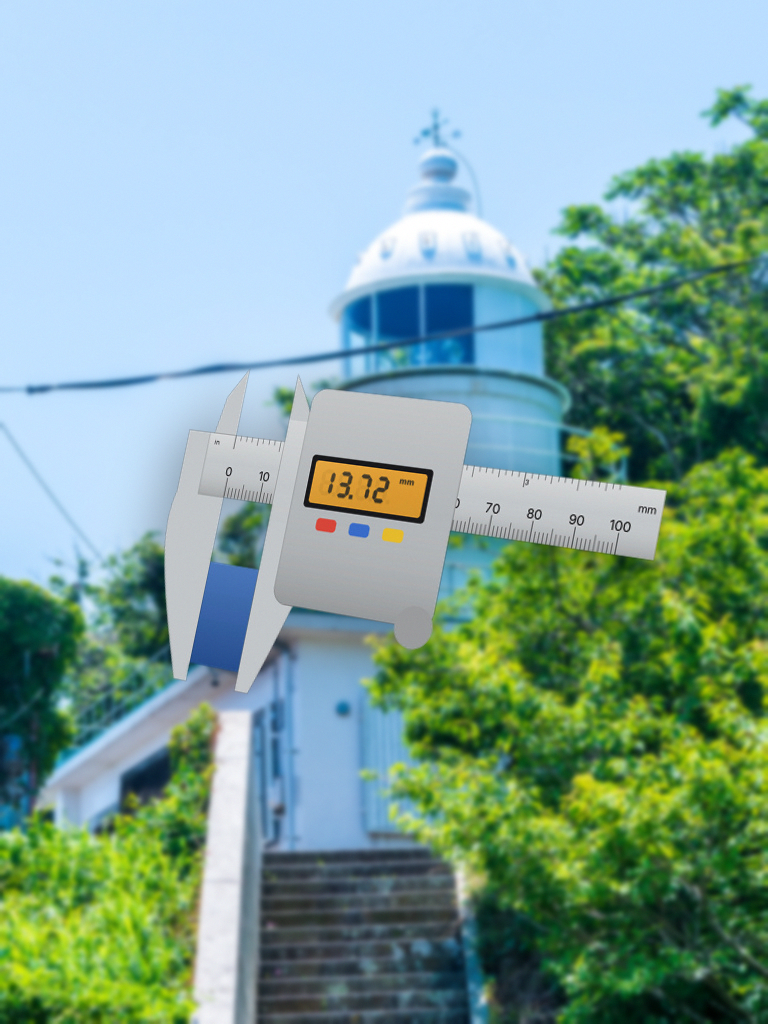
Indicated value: 13.72 mm
